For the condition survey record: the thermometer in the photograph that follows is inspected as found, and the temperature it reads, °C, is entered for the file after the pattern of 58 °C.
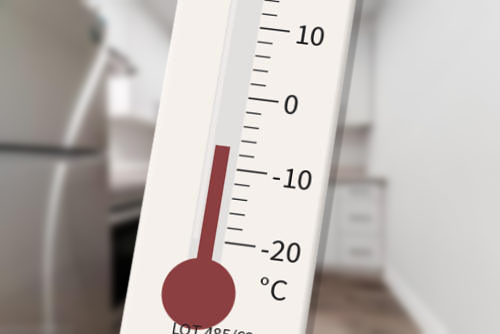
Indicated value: -7 °C
